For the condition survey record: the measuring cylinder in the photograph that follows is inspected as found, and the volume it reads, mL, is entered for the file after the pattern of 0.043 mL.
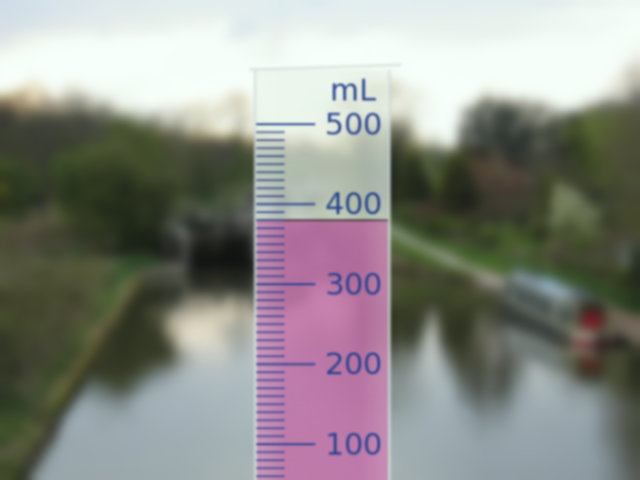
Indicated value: 380 mL
